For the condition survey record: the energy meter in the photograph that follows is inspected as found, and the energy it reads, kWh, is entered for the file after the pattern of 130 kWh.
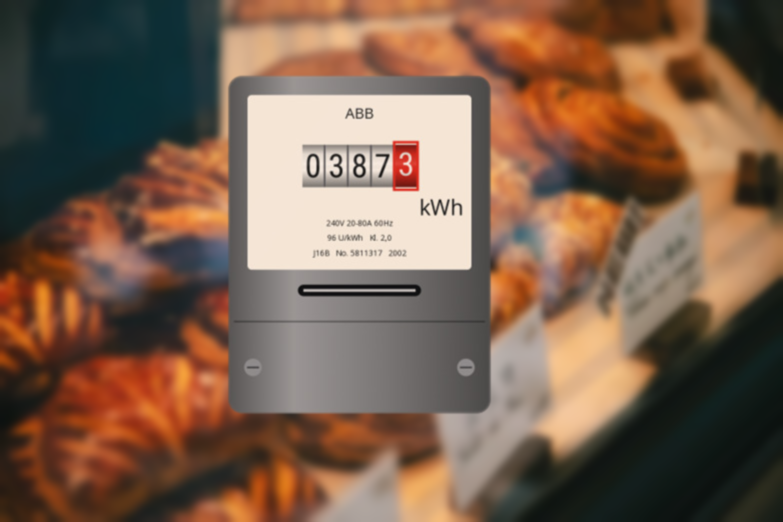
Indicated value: 387.3 kWh
